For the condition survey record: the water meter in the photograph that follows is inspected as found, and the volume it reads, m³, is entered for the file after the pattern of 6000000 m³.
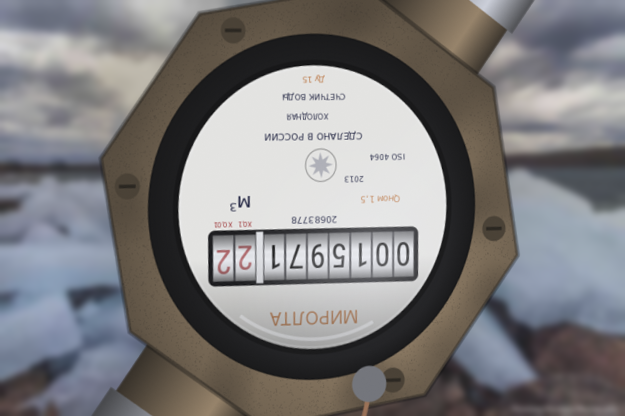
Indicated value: 15971.22 m³
